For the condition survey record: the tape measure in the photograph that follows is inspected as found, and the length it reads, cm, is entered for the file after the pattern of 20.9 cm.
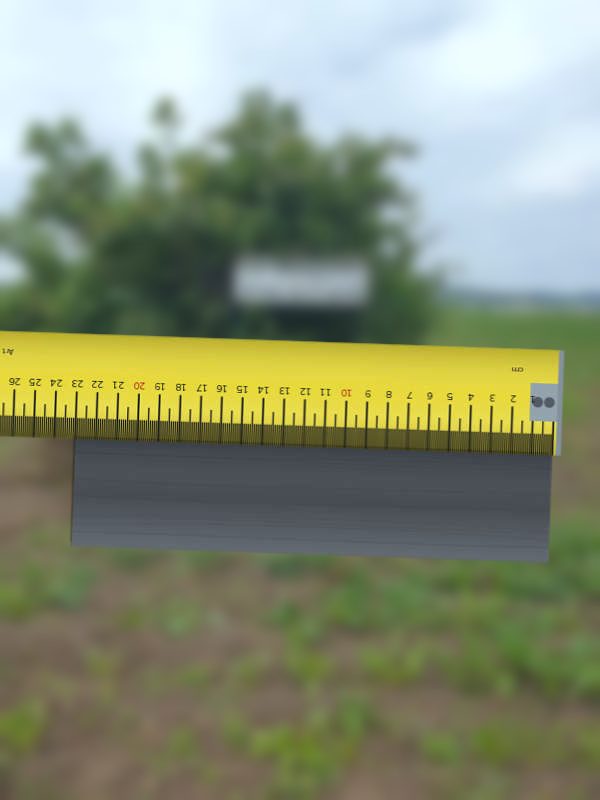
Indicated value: 23 cm
